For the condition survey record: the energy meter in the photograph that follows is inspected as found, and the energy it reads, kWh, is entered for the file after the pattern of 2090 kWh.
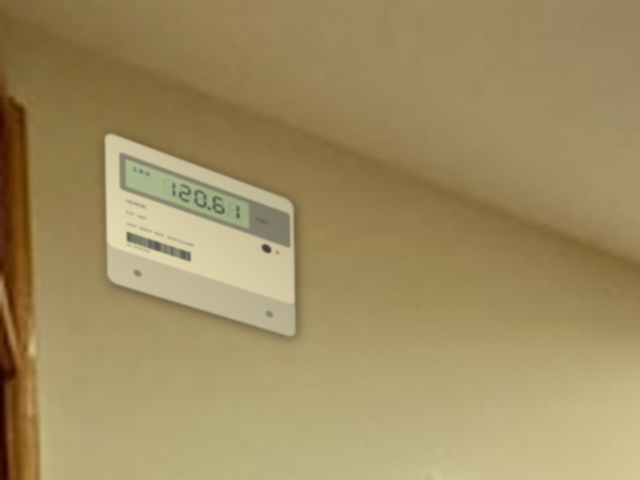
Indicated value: 120.61 kWh
